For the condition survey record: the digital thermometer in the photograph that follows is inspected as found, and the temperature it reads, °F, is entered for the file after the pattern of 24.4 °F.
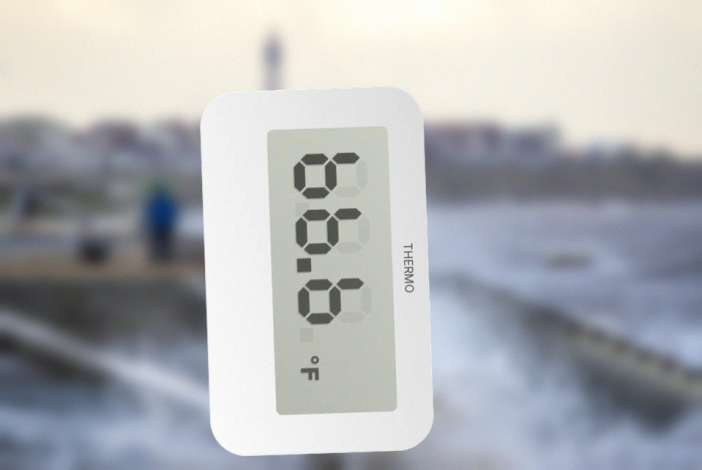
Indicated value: 66.6 °F
